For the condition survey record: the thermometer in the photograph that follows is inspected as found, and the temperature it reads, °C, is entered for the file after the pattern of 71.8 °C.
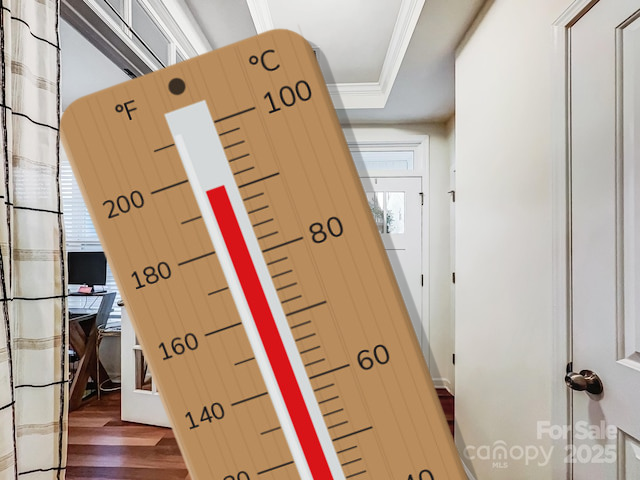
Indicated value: 91 °C
